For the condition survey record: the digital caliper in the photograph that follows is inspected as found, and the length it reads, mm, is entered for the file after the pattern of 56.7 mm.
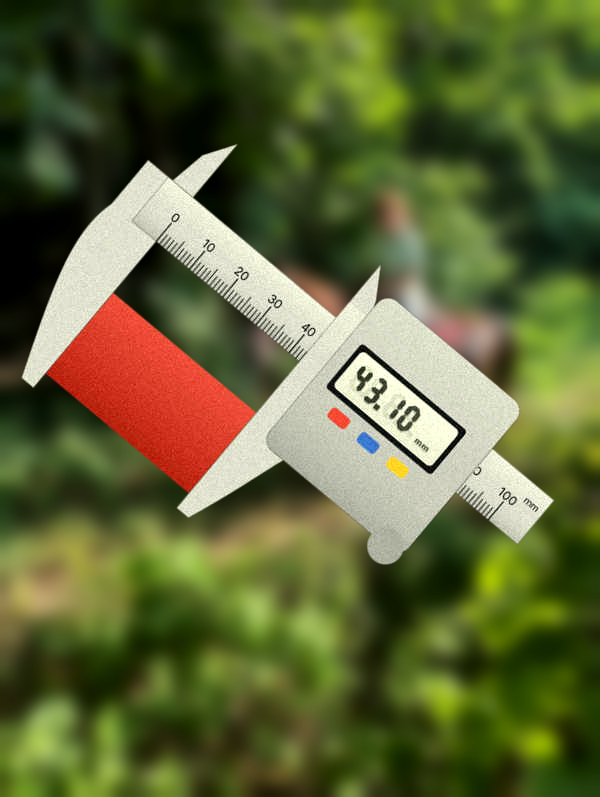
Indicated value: 43.10 mm
